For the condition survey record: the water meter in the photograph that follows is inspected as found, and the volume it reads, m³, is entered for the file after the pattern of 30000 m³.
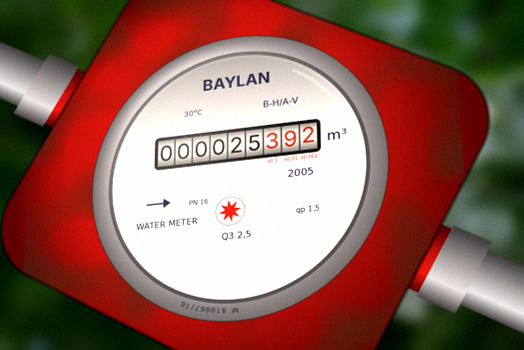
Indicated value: 25.392 m³
